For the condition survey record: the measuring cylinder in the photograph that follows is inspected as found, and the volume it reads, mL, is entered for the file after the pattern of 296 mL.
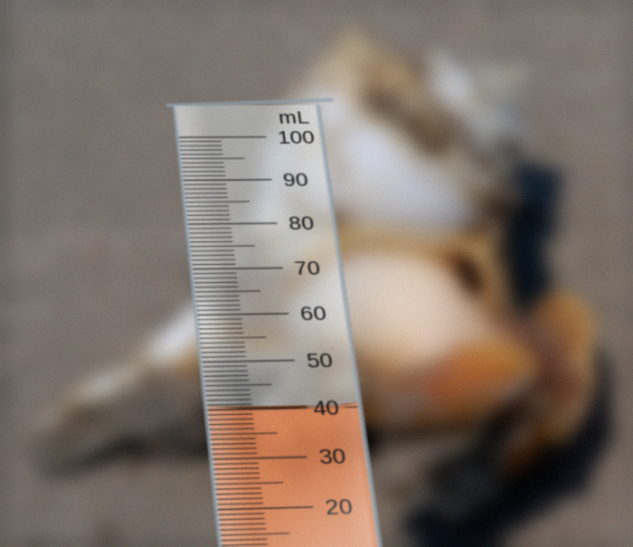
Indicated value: 40 mL
